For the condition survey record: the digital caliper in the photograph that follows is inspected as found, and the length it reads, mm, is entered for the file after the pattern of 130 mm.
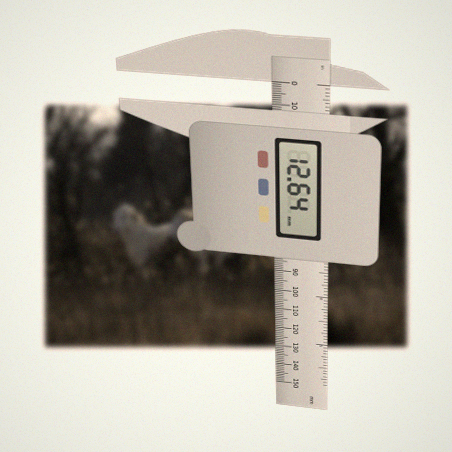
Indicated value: 12.64 mm
